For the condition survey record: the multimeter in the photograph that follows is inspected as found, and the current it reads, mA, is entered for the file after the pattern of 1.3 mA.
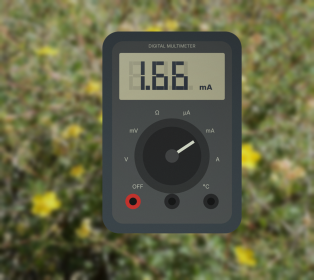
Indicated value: 1.66 mA
